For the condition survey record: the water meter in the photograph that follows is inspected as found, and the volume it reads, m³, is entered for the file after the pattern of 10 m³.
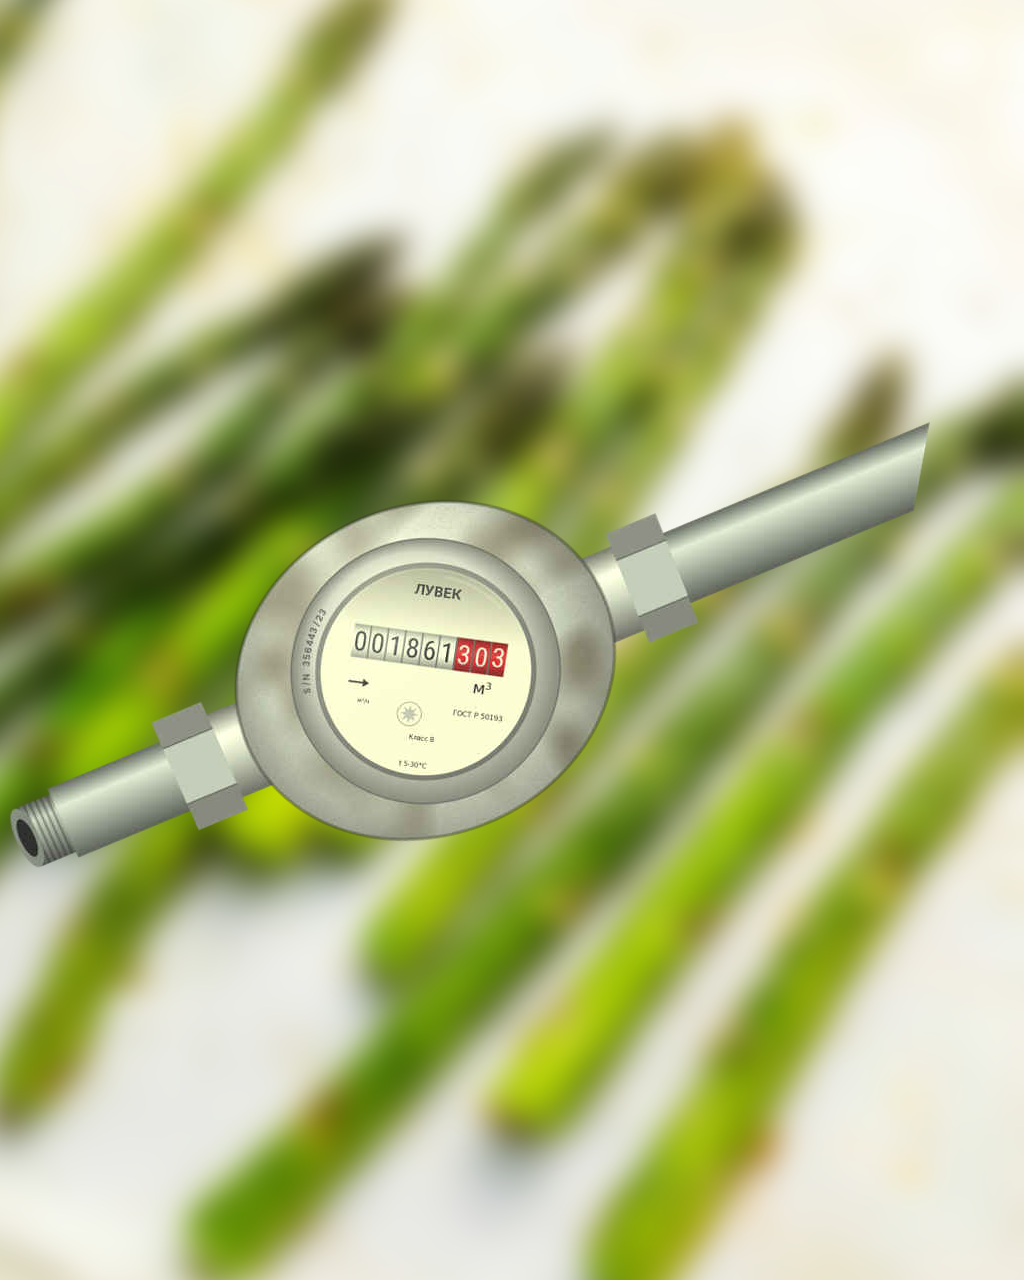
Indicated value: 1861.303 m³
